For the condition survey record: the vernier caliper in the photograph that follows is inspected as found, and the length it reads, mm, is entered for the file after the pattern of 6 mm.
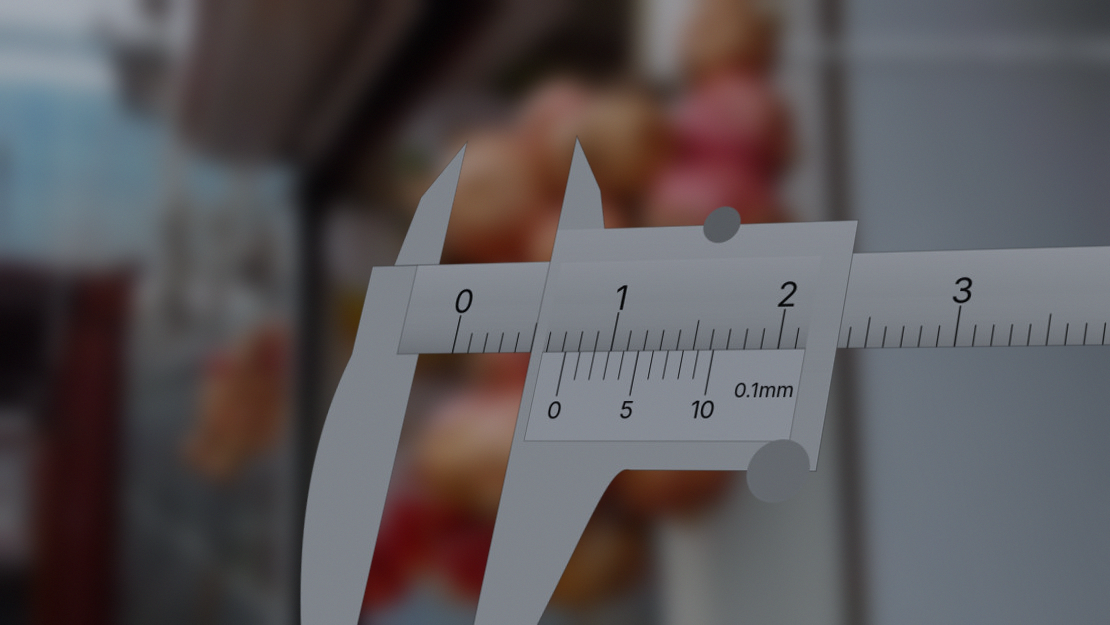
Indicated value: 7.2 mm
